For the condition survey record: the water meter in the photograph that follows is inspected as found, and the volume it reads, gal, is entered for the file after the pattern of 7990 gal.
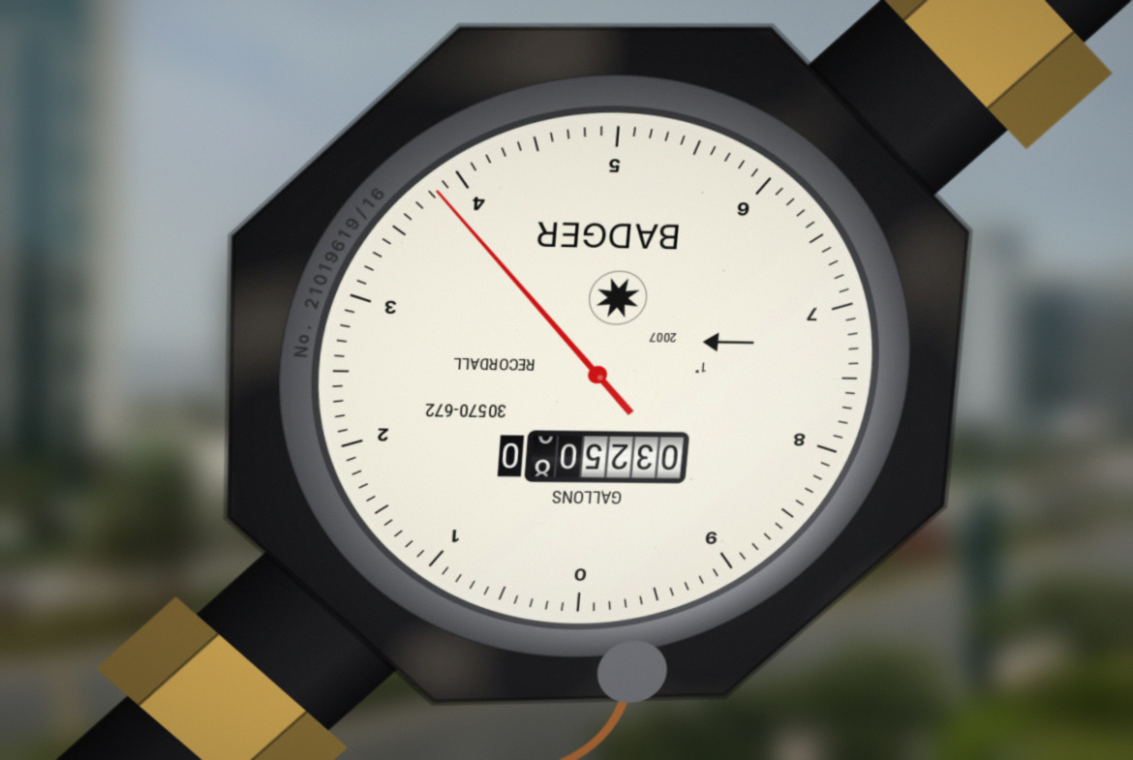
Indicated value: 325083.8 gal
